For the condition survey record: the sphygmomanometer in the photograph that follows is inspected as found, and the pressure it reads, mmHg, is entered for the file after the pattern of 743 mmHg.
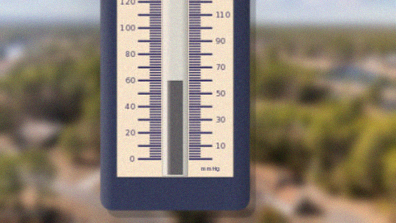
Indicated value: 60 mmHg
